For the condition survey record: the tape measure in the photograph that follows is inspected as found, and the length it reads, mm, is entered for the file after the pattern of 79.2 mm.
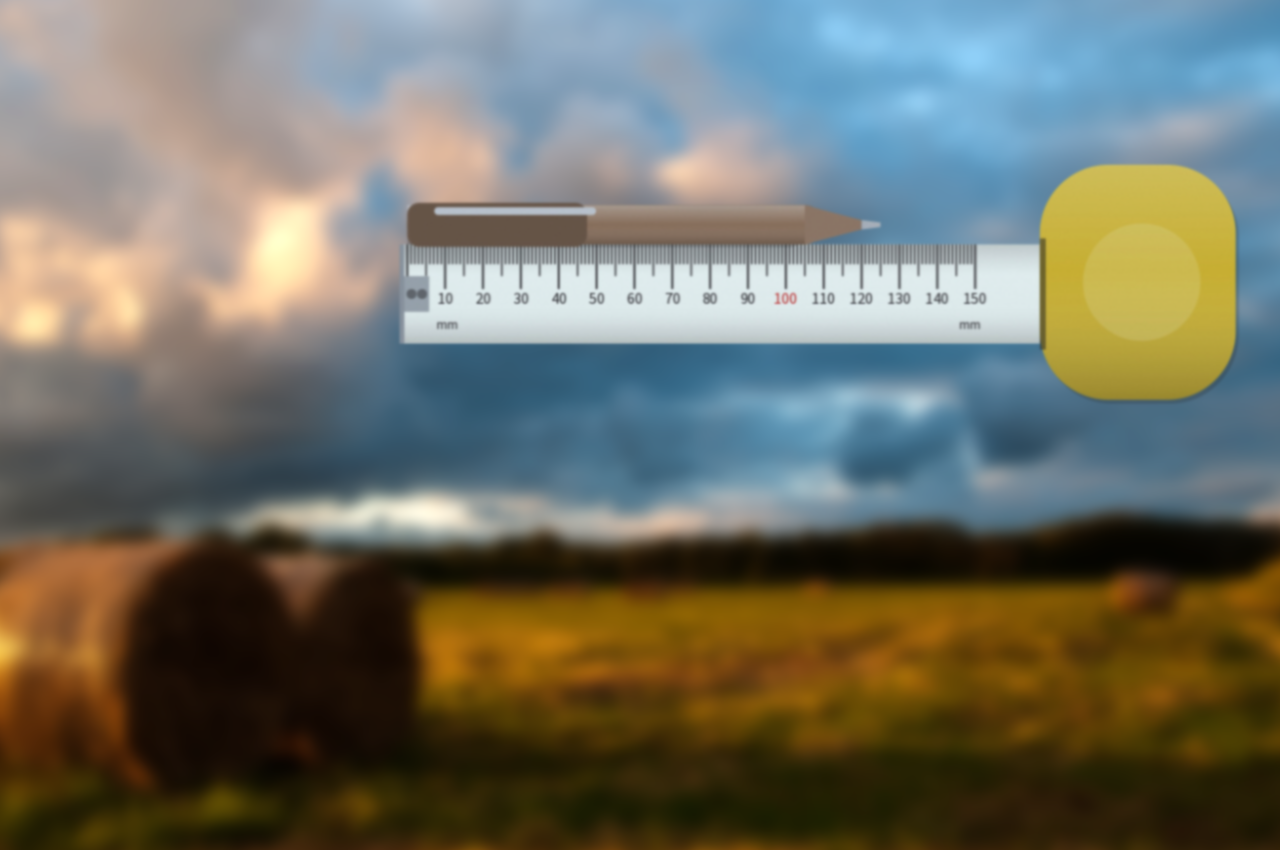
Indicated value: 125 mm
